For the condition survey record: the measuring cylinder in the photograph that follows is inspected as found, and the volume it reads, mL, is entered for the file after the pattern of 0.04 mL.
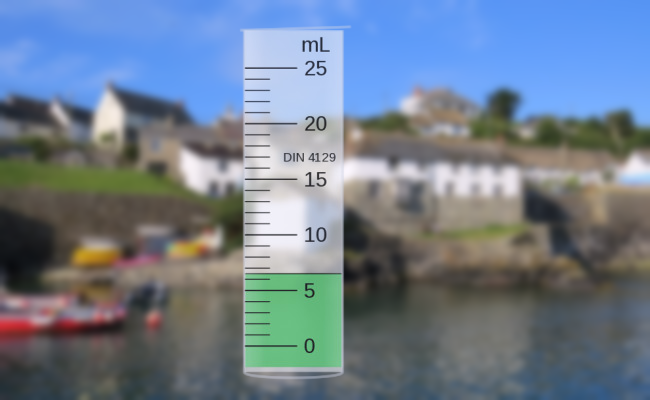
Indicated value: 6.5 mL
